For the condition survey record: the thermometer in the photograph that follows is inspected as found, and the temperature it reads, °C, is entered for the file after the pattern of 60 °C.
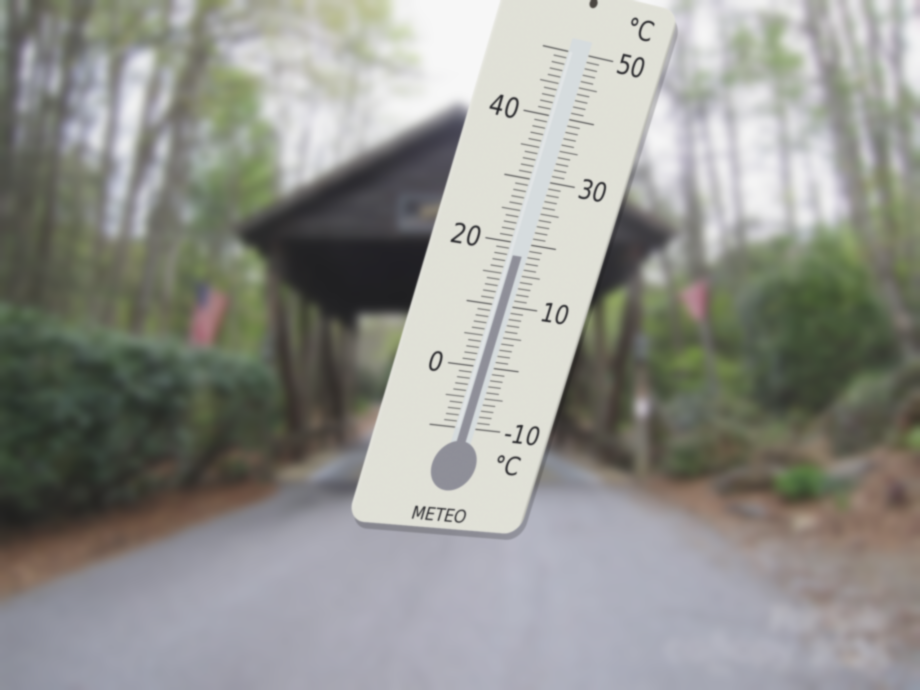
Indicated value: 18 °C
